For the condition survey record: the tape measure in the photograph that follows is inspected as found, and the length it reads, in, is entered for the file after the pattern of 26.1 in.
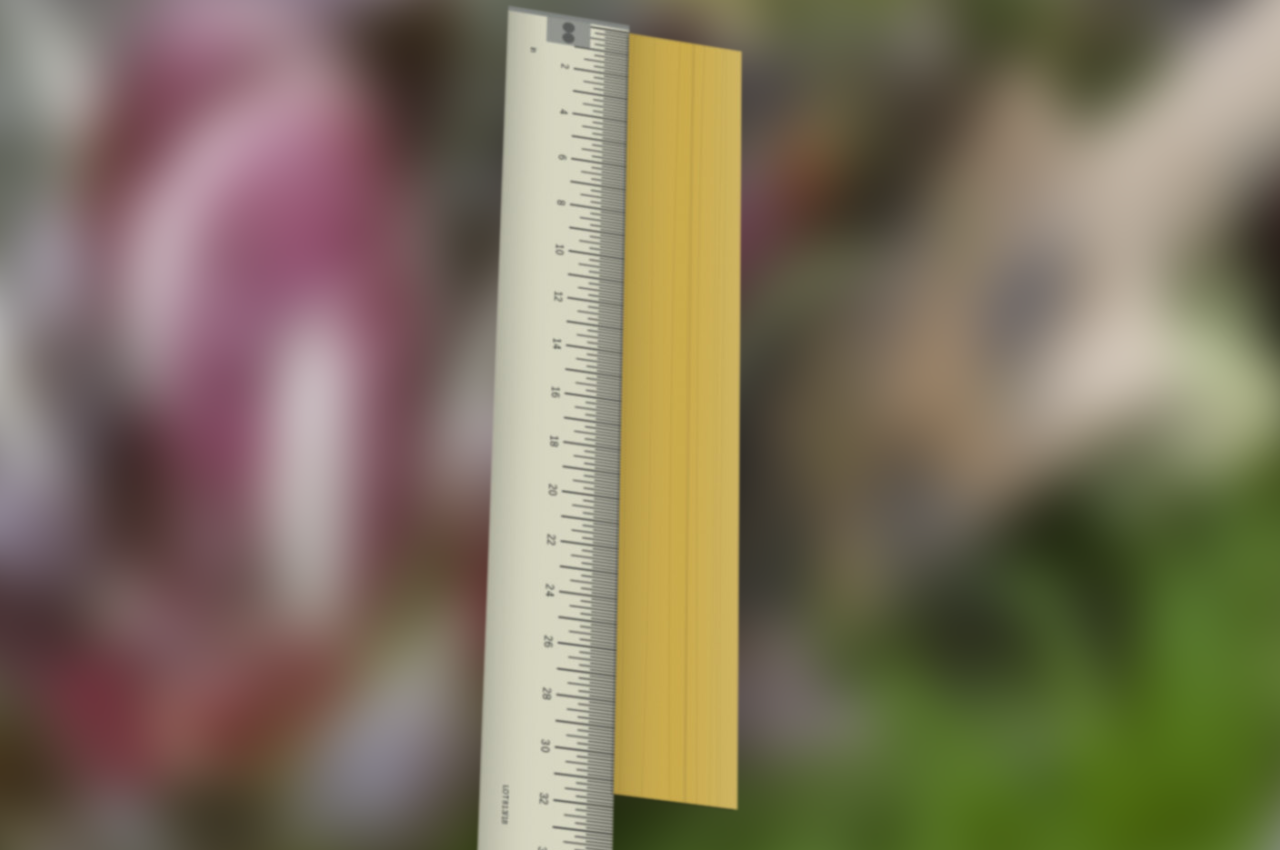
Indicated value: 31.5 in
